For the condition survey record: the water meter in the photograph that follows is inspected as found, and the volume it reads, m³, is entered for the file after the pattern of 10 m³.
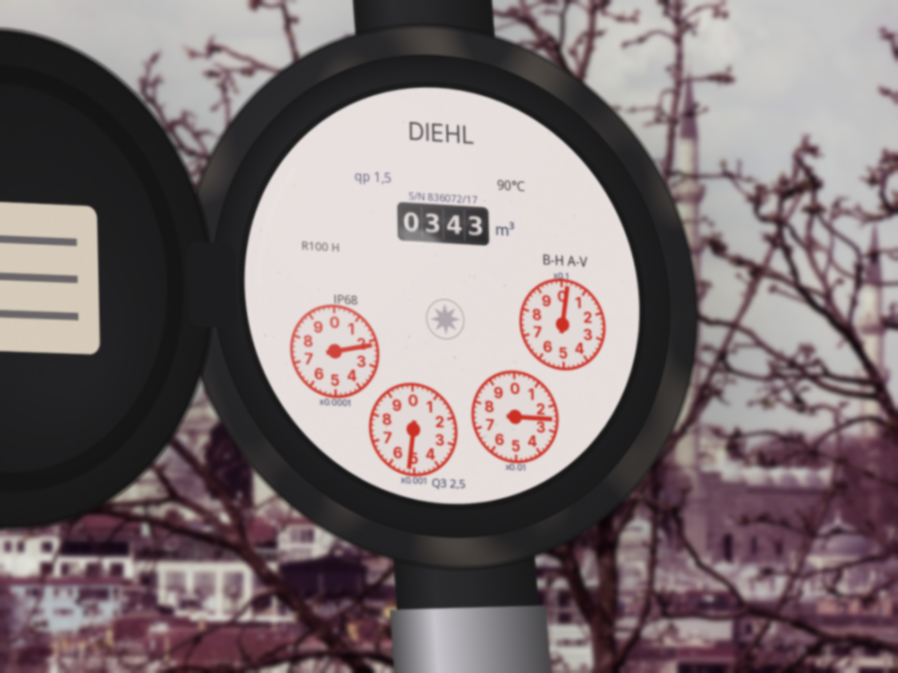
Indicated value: 343.0252 m³
